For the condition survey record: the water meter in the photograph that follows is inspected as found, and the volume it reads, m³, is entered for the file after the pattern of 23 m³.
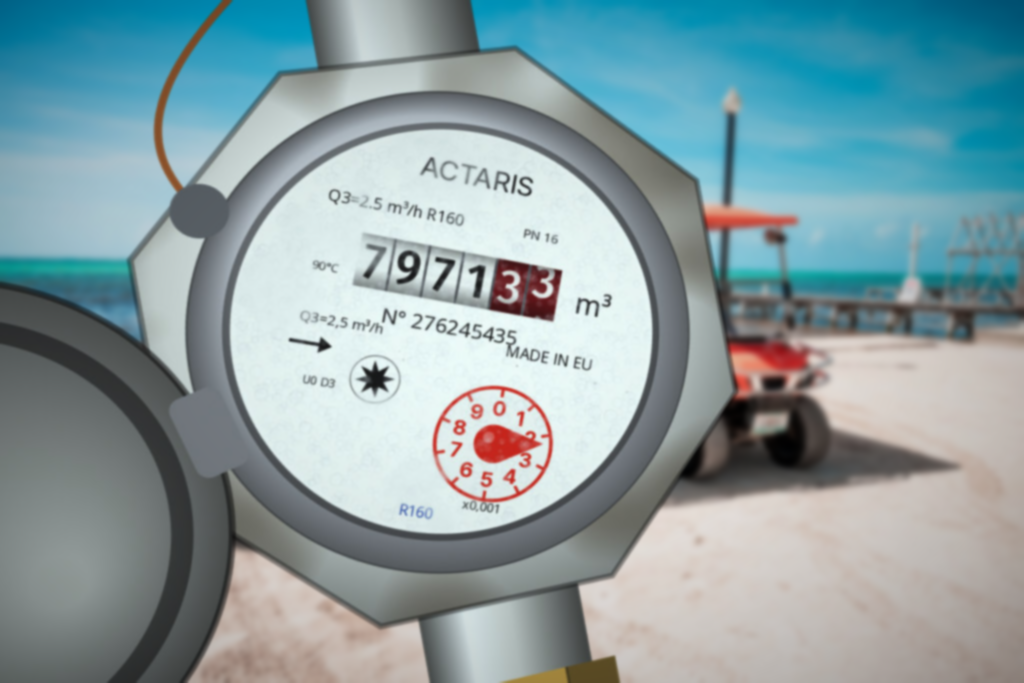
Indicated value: 7971.332 m³
